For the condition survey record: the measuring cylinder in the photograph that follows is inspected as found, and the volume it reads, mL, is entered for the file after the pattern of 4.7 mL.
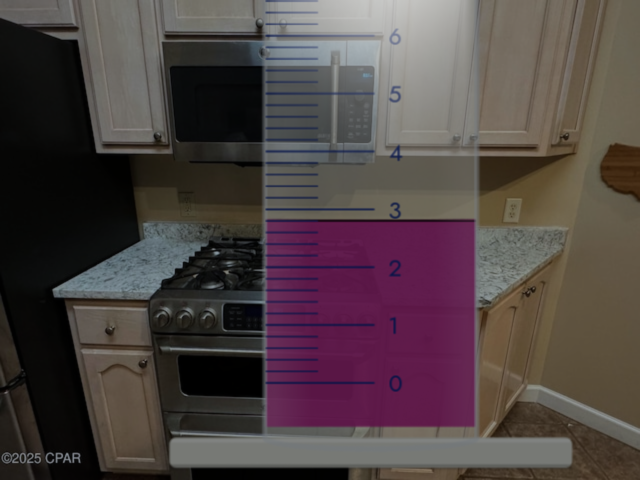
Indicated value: 2.8 mL
